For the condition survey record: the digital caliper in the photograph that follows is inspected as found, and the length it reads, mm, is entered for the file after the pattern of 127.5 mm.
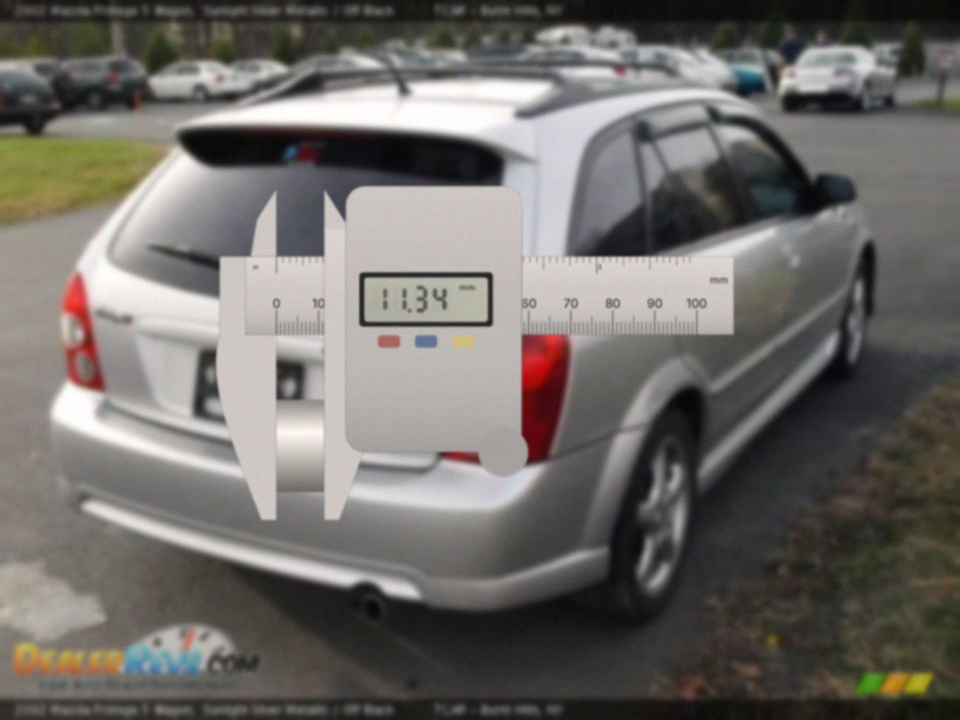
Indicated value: 11.34 mm
